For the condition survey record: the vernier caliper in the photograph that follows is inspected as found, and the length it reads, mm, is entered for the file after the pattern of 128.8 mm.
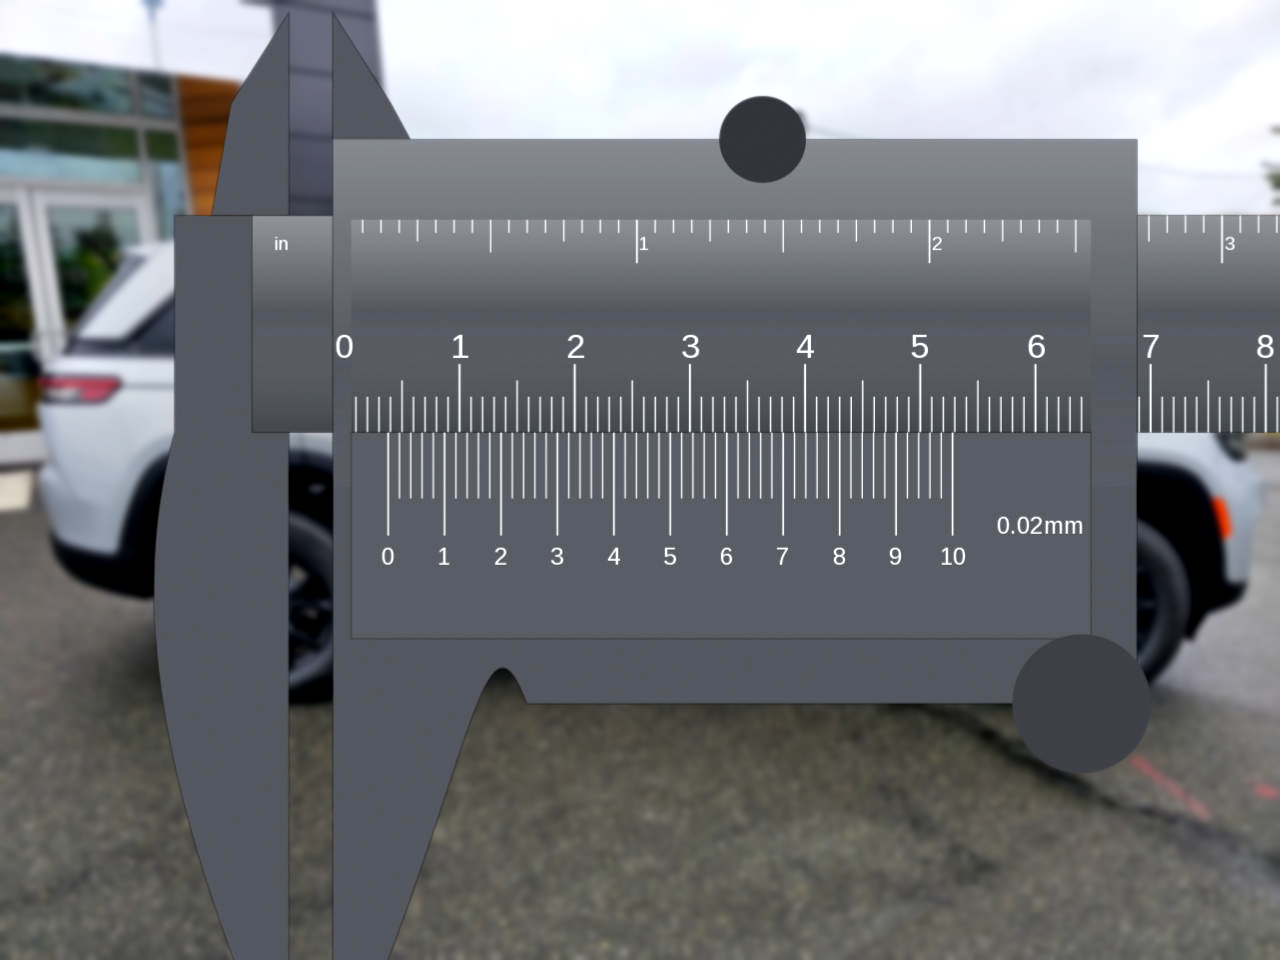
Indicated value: 3.8 mm
